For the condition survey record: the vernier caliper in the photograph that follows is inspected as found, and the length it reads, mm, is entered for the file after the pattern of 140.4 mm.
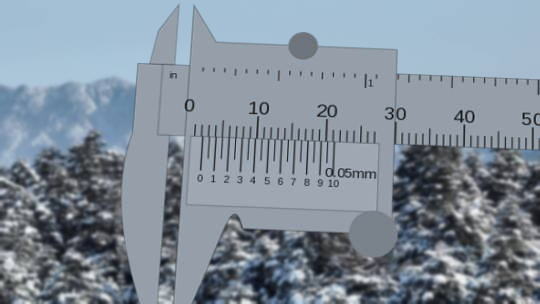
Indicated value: 2.2 mm
